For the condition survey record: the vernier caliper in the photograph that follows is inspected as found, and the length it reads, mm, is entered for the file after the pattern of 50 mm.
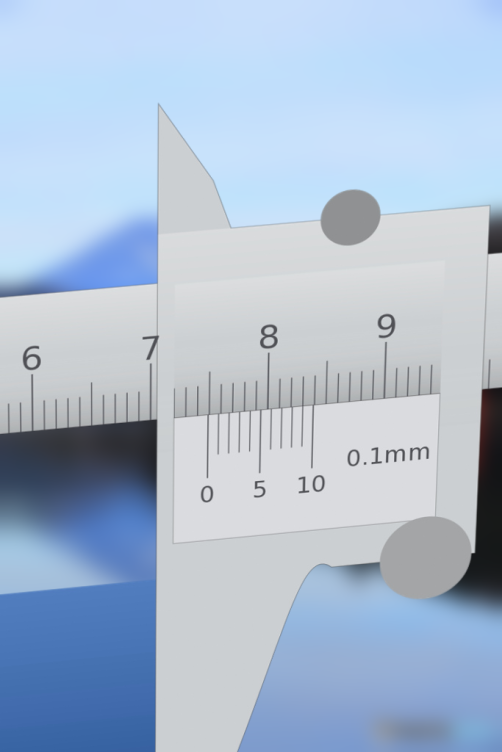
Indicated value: 74.9 mm
